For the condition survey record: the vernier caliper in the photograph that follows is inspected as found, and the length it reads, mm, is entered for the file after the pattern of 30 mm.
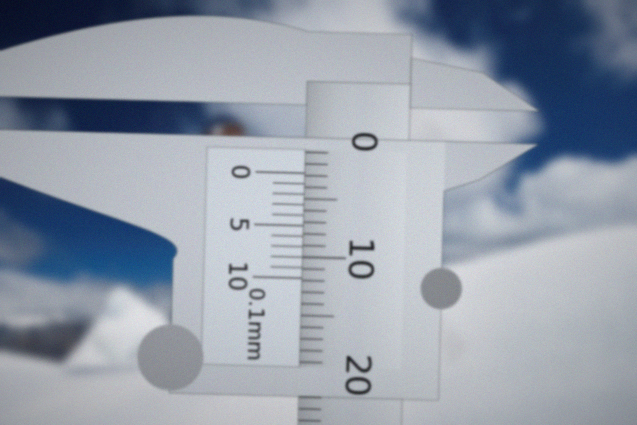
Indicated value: 2.8 mm
